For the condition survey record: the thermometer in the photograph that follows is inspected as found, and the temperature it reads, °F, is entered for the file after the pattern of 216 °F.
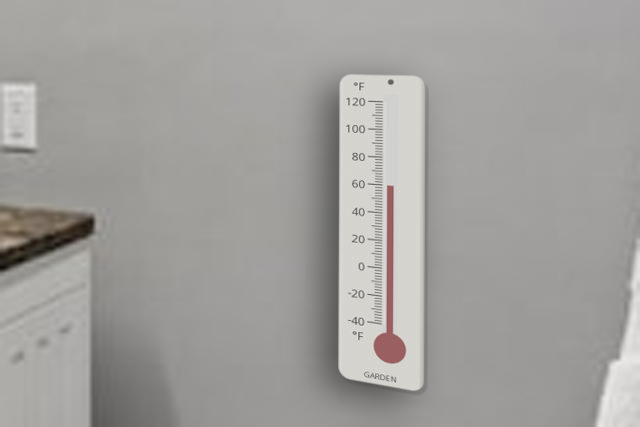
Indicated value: 60 °F
